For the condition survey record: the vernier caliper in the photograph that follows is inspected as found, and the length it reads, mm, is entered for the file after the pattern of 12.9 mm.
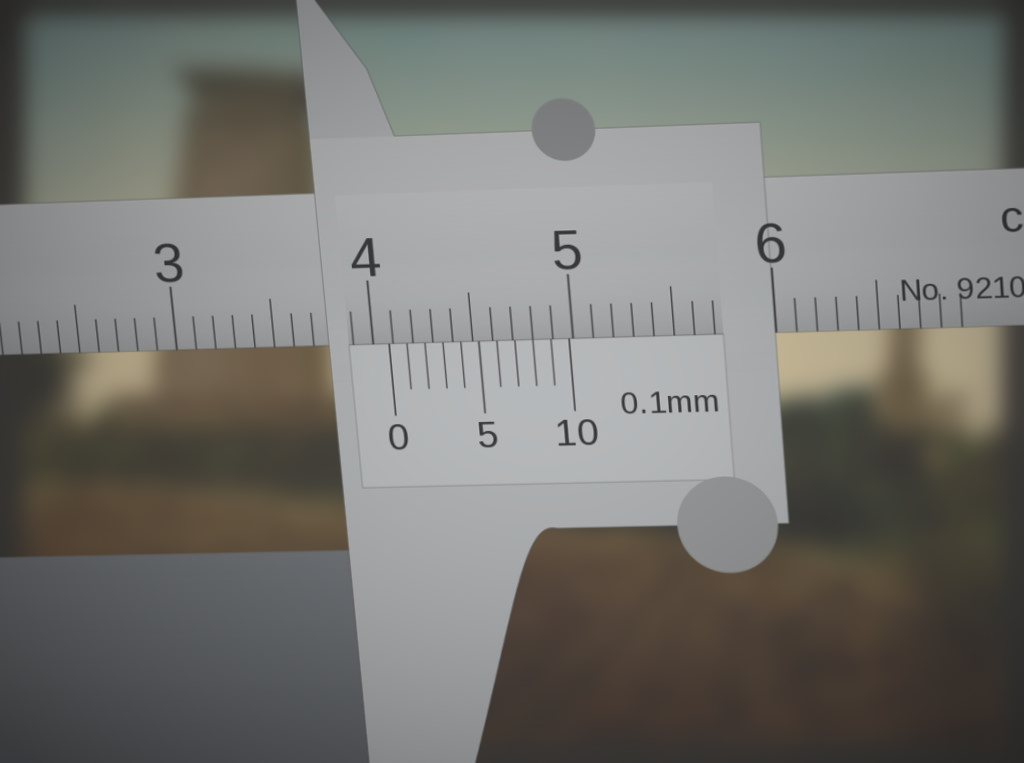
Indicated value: 40.8 mm
